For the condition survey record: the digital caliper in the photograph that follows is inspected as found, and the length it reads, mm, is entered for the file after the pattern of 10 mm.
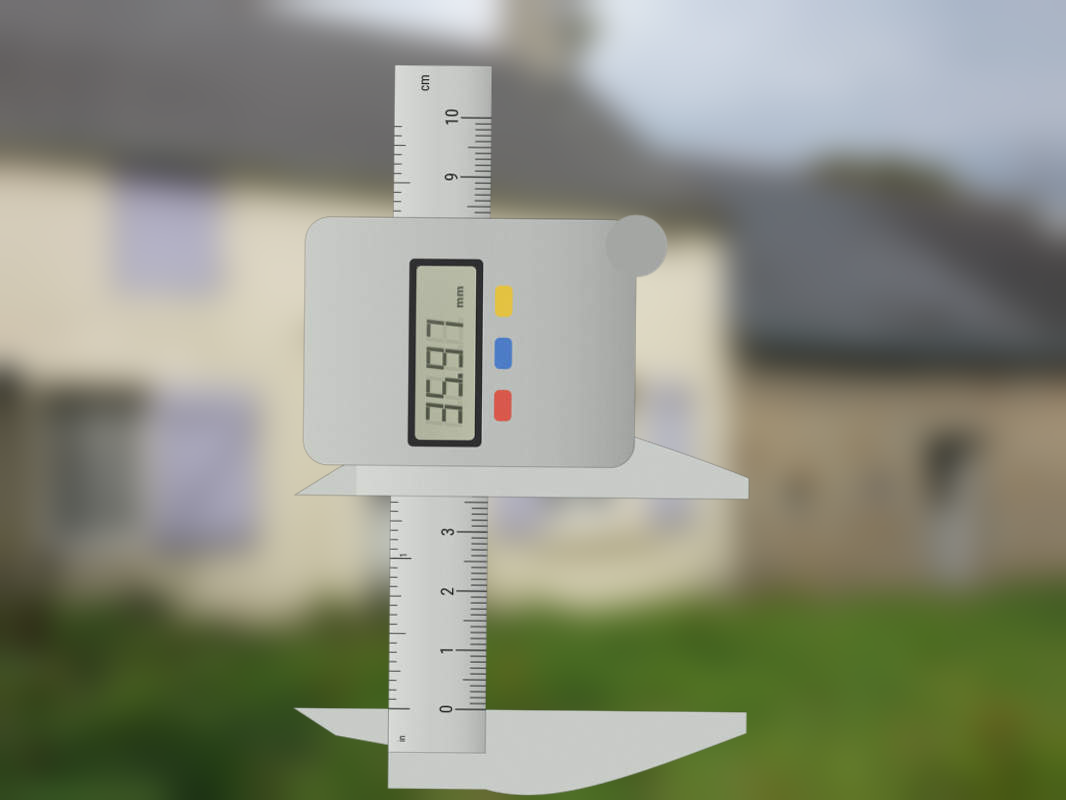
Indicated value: 35.97 mm
